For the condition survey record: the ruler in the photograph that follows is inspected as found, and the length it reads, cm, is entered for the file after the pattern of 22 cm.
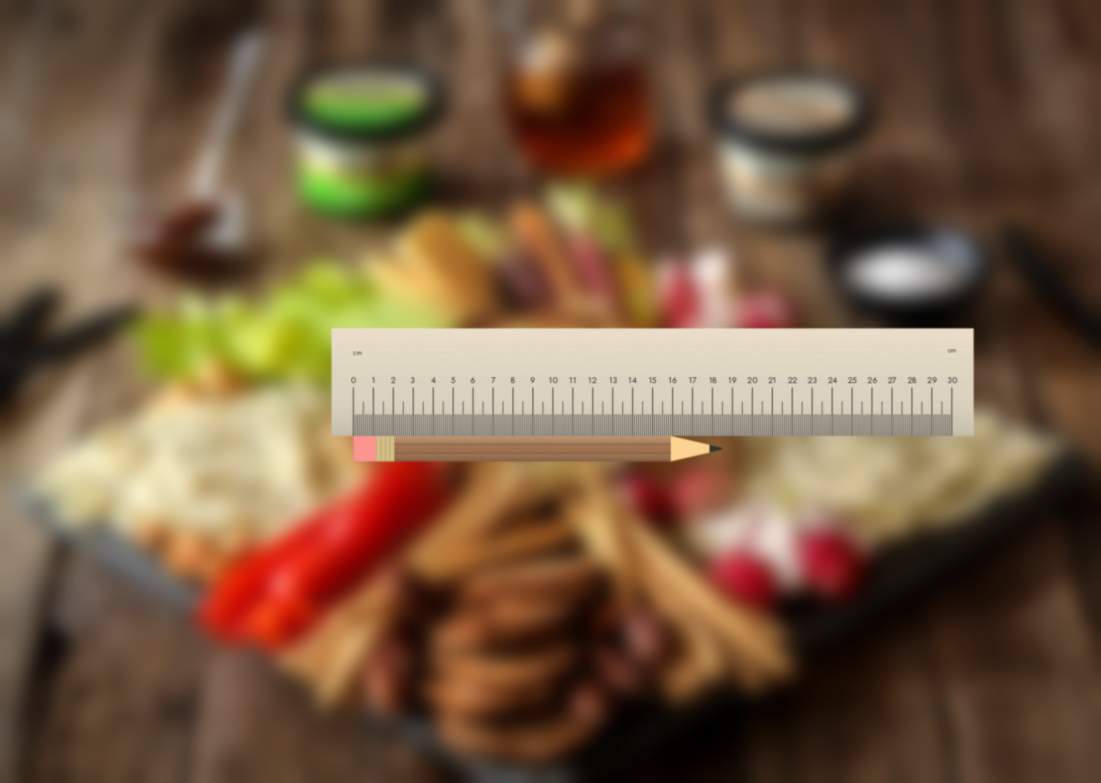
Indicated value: 18.5 cm
